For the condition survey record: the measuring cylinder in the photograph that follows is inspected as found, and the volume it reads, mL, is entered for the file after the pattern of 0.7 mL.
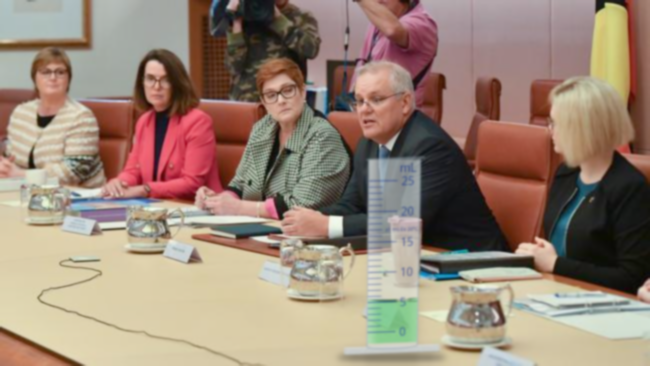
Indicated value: 5 mL
